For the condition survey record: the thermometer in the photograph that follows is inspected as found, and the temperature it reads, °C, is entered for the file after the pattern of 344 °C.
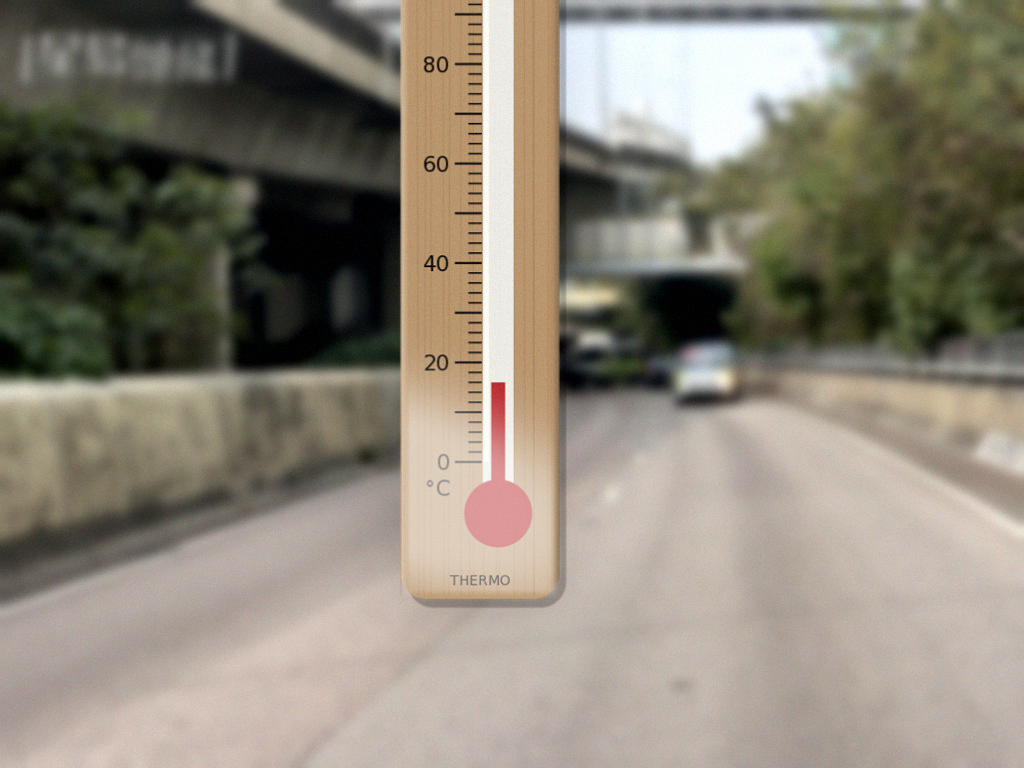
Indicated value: 16 °C
